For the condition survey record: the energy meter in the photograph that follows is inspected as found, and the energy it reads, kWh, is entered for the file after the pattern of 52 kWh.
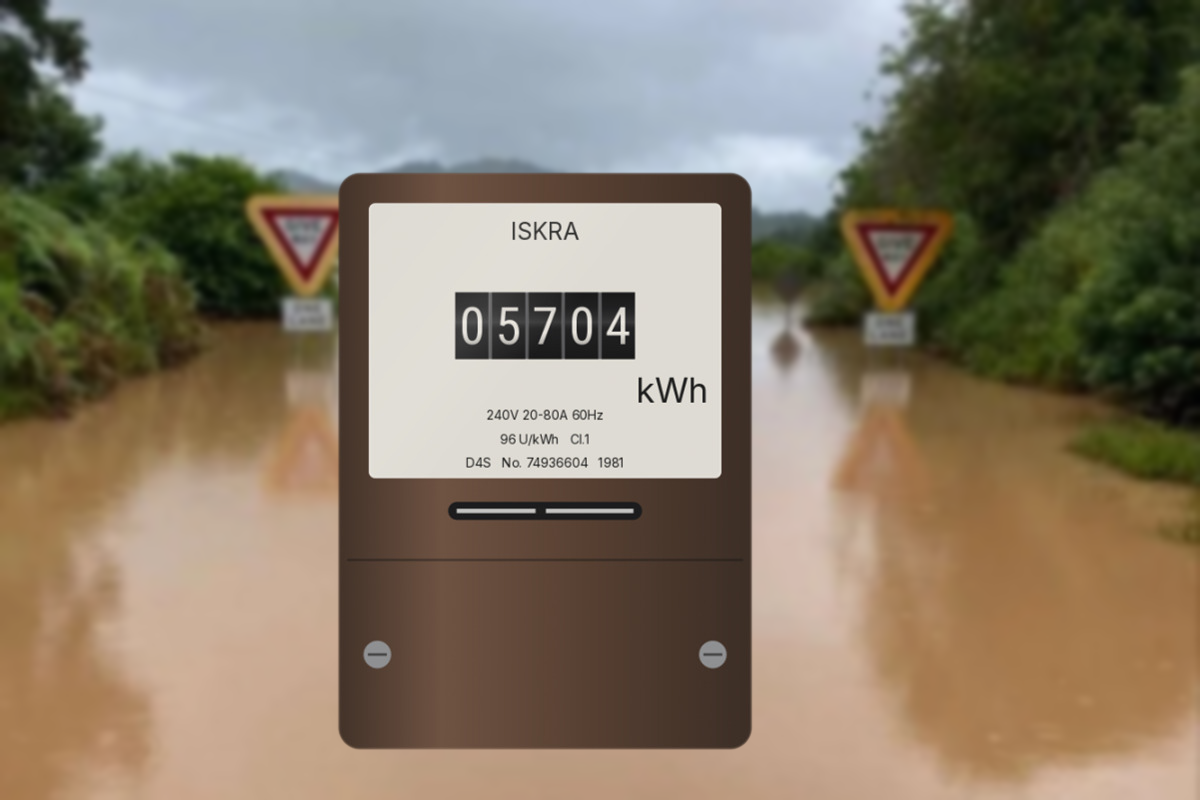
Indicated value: 5704 kWh
